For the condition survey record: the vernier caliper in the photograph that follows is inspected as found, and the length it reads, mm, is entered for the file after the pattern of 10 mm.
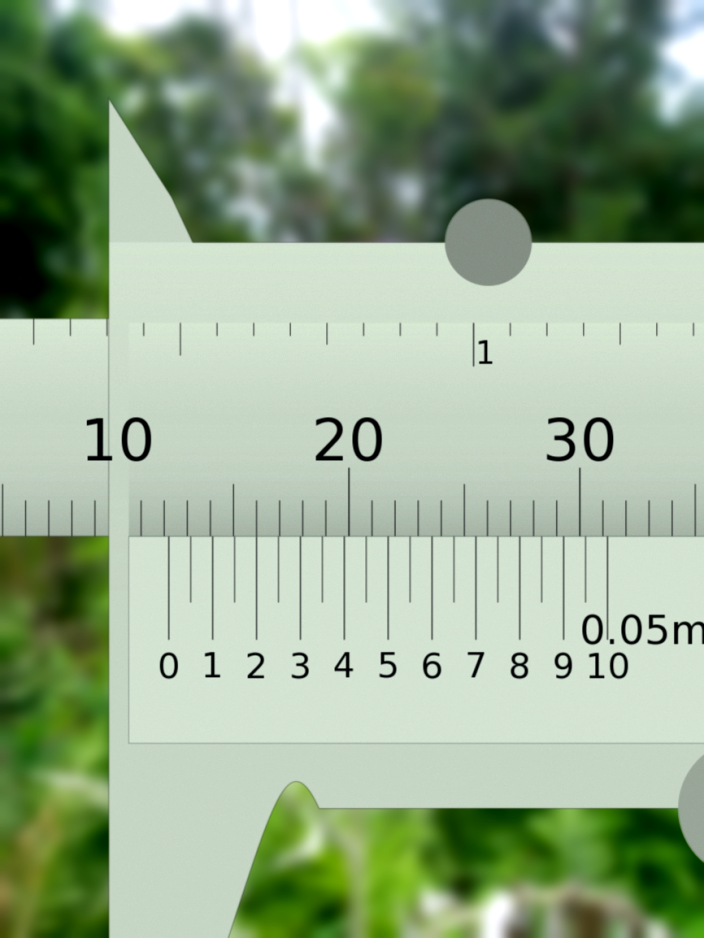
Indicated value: 12.20 mm
